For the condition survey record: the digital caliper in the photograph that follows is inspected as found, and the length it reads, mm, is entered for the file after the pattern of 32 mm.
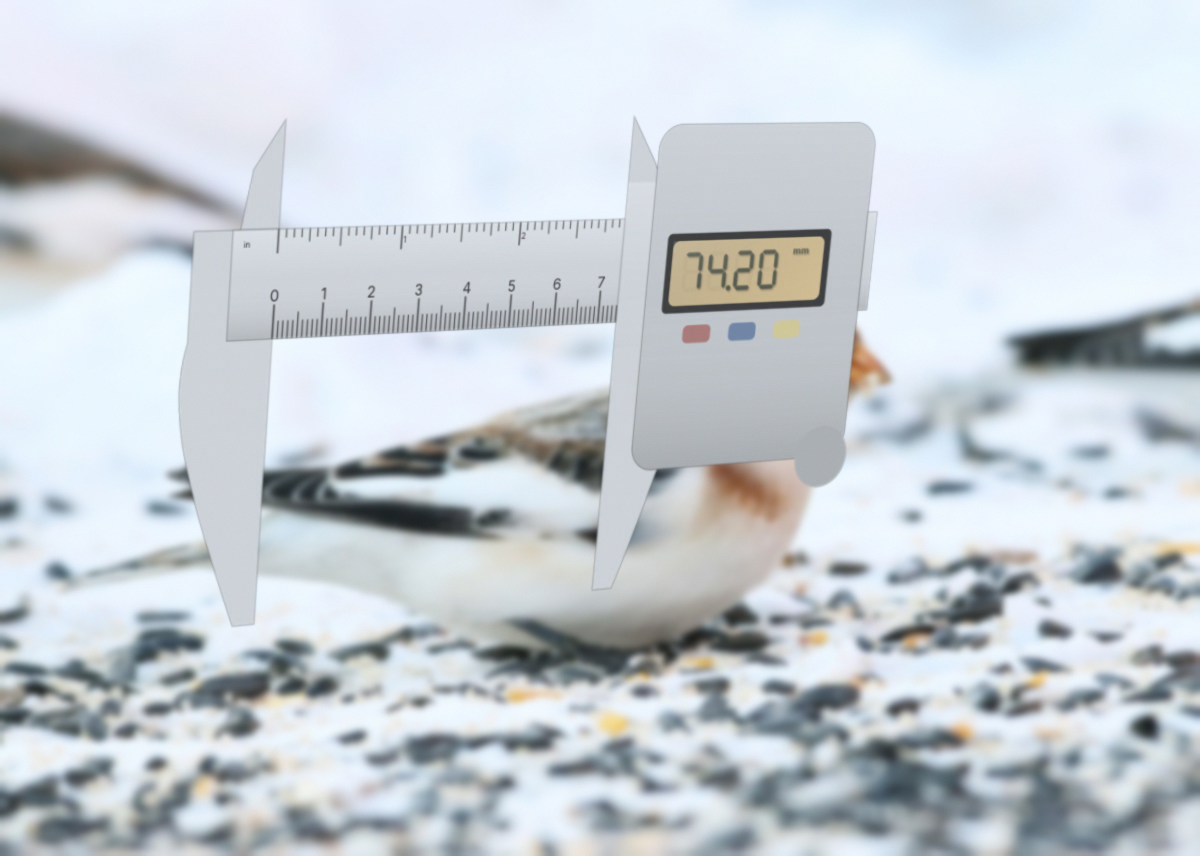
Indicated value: 74.20 mm
